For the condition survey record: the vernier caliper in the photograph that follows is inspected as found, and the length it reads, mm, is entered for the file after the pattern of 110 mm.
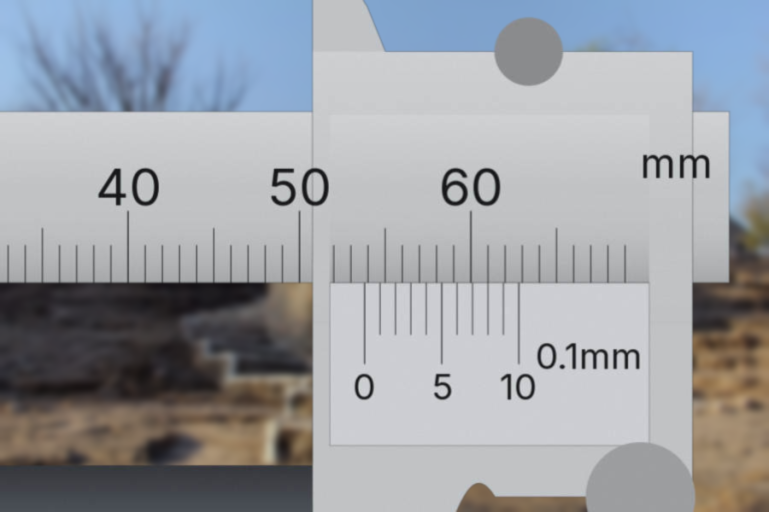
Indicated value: 53.8 mm
